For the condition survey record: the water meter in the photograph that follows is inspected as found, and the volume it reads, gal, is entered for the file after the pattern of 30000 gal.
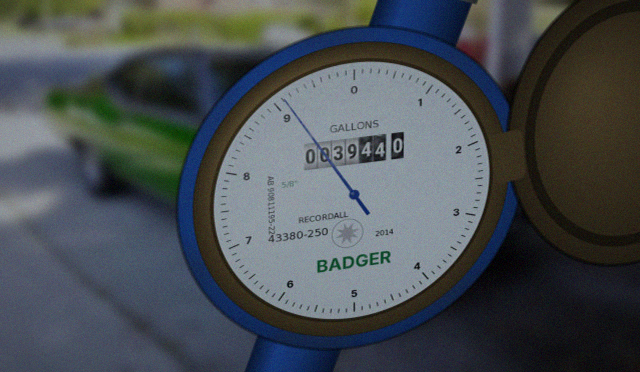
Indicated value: 39439.1 gal
